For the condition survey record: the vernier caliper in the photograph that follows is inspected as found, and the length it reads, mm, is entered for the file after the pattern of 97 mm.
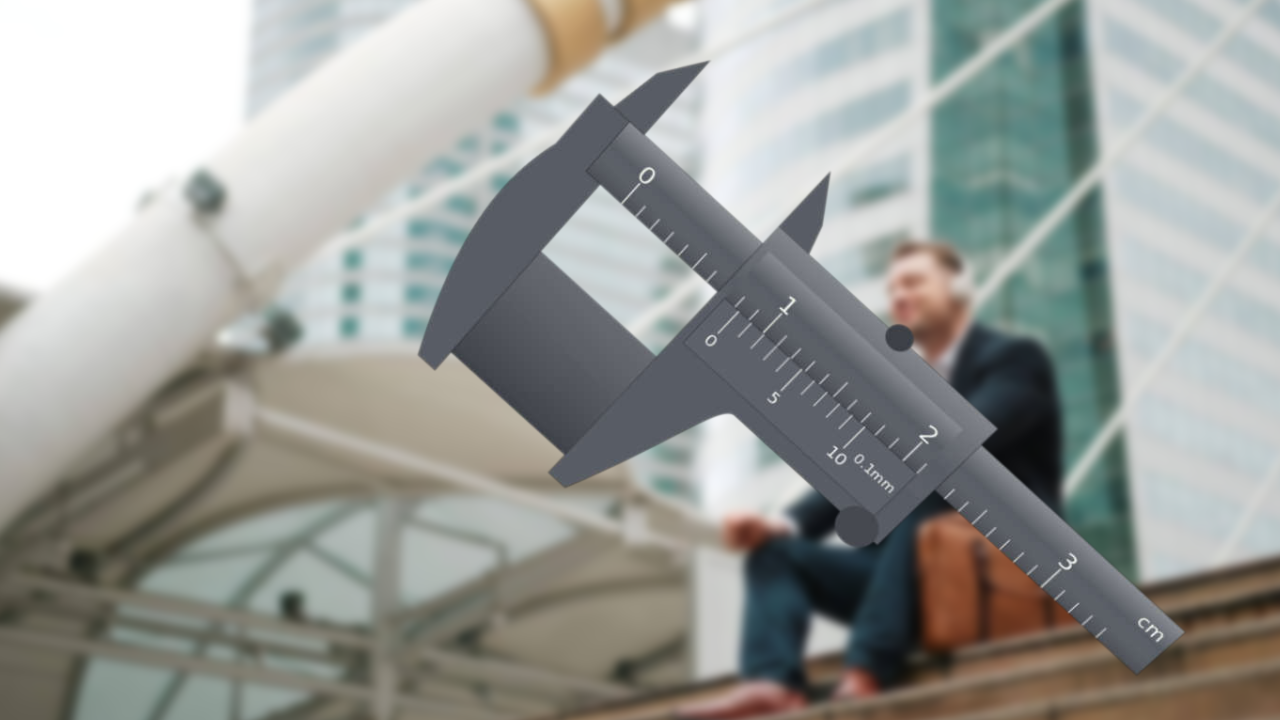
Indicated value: 8.3 mm
